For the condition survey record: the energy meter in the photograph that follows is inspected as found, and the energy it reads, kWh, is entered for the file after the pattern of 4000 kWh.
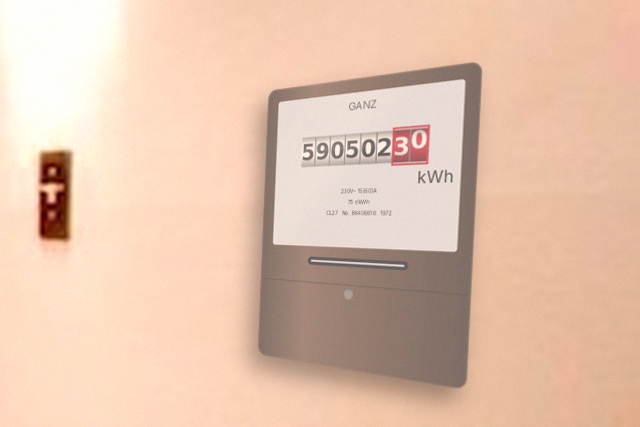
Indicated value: 590502.30 kWh
